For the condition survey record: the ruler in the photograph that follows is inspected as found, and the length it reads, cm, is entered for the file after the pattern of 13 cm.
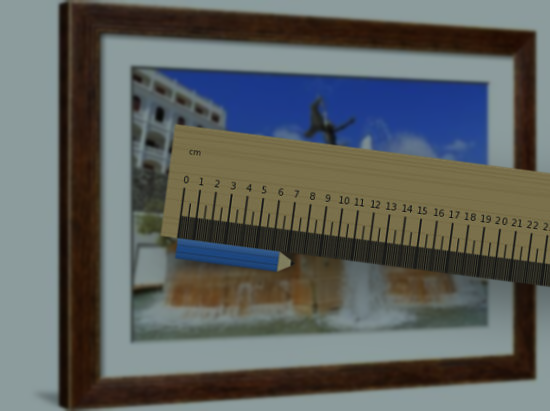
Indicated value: 7.5 cm
